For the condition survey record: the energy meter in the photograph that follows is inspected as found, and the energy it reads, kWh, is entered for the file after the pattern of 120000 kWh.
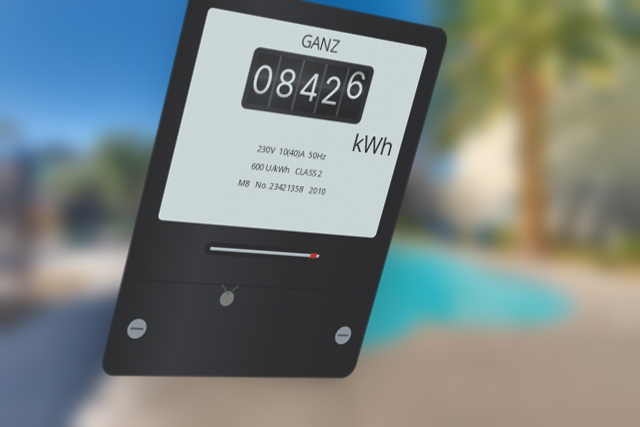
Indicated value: 8426 kWh
